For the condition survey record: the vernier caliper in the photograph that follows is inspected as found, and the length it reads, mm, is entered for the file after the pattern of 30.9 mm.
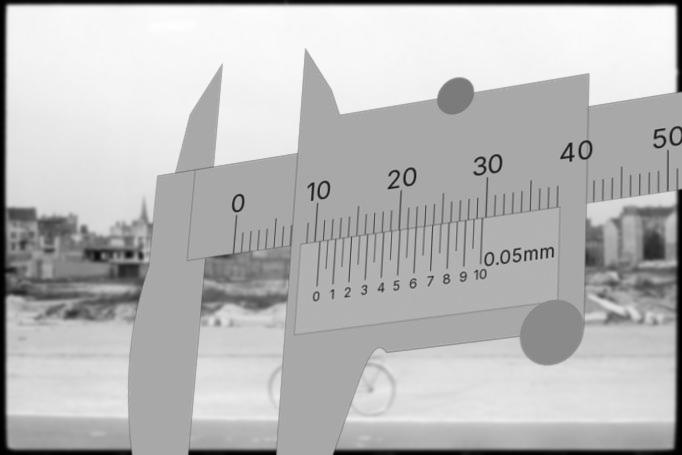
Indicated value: 10.6 mm
